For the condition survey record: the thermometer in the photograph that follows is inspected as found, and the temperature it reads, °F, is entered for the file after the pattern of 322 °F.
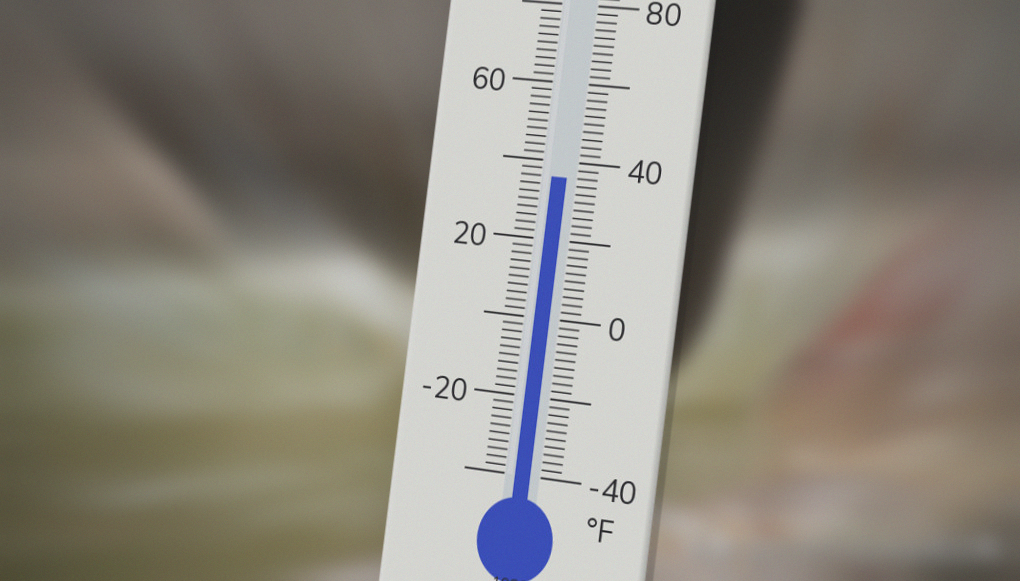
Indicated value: 36 °F
